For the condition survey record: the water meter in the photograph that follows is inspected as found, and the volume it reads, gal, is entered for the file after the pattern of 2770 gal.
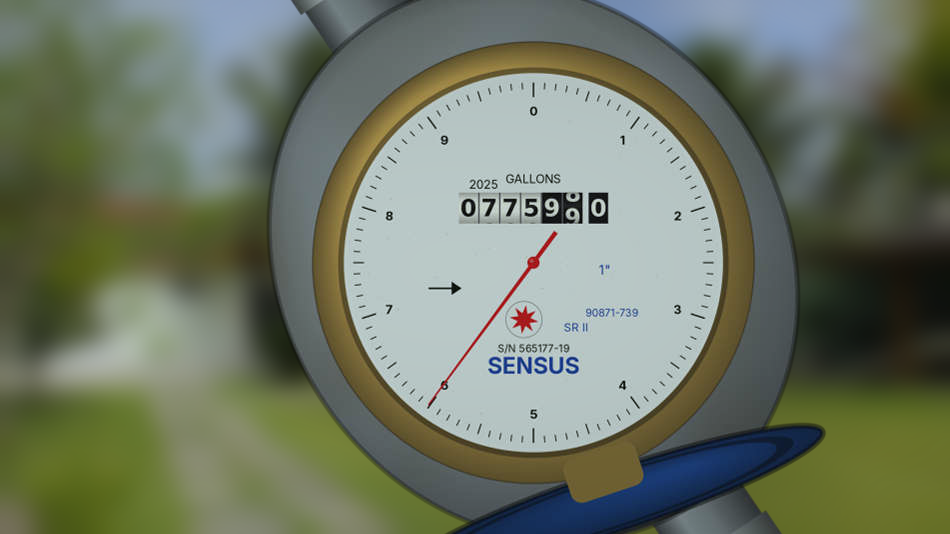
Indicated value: 775986.0 gal
